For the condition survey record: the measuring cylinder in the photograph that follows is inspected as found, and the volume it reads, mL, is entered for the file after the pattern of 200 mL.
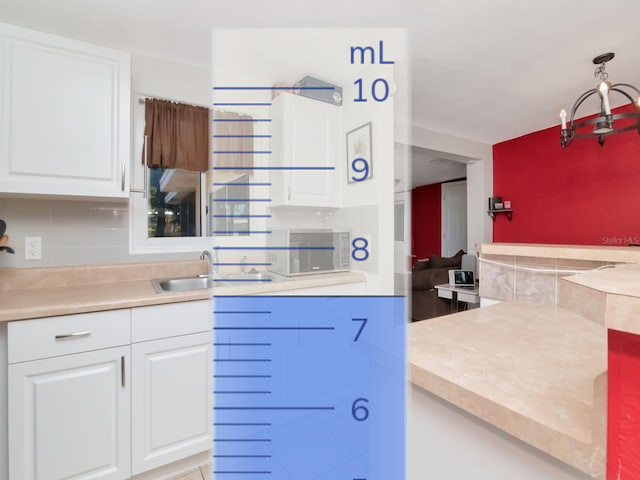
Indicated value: 7.4 mL
